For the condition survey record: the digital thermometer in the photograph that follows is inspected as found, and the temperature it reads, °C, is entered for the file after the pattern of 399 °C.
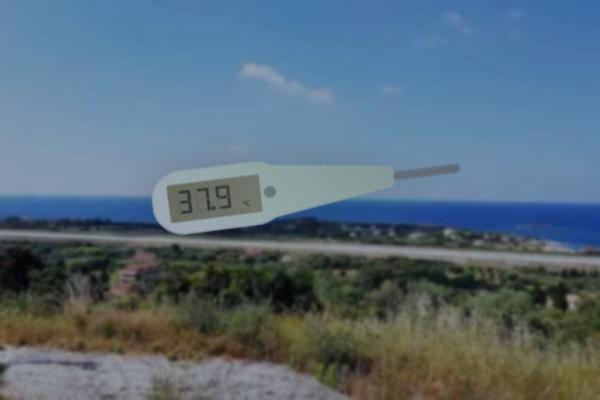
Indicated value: 37.9 °C
